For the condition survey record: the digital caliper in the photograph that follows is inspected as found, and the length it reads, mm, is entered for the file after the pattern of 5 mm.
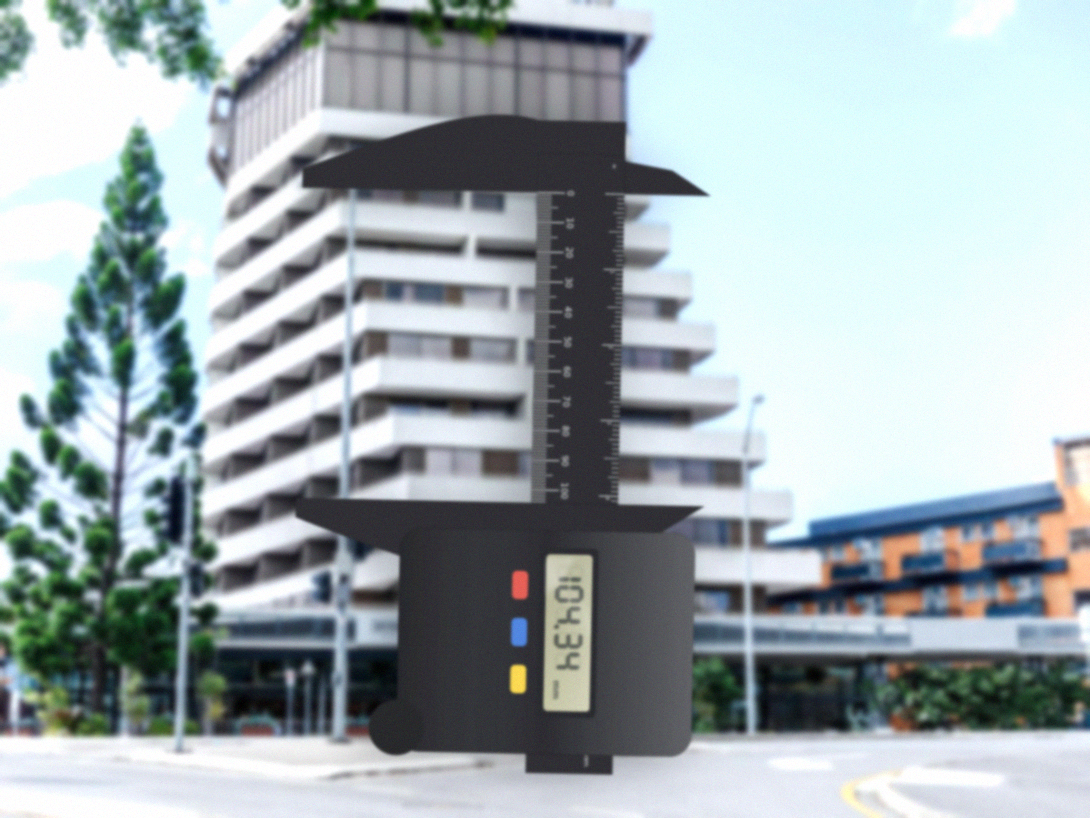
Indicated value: 104.34 mm
